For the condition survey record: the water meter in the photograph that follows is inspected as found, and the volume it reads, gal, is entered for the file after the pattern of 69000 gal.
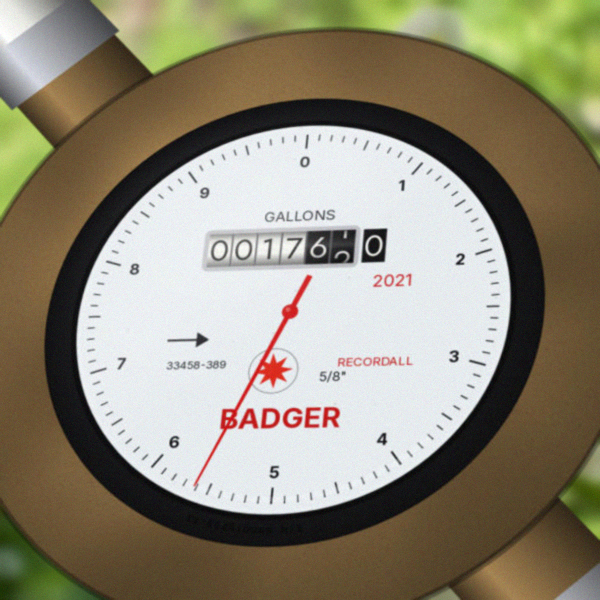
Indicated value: 17615.6 gal
